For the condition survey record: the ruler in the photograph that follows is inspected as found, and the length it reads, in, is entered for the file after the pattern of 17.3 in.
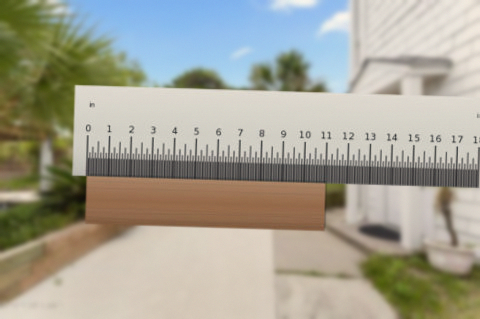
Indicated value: 11 in
